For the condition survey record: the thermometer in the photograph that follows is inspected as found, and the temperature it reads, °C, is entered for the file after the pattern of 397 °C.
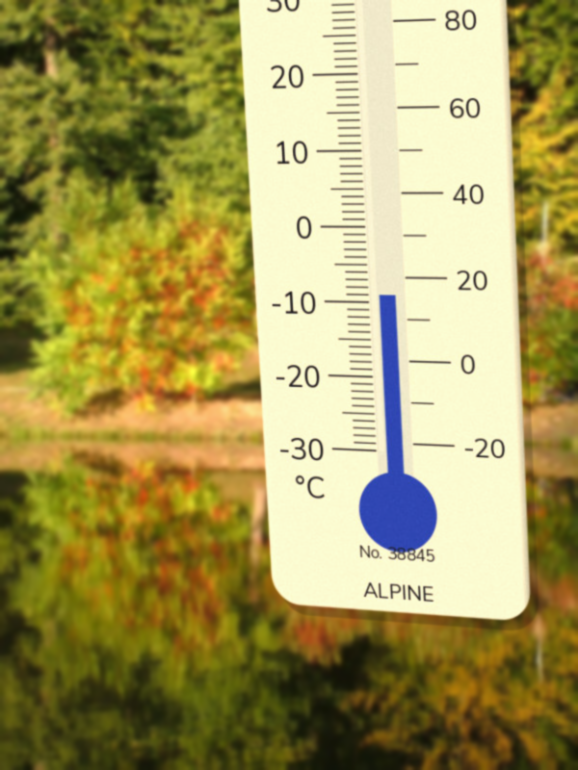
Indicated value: -9 °C
